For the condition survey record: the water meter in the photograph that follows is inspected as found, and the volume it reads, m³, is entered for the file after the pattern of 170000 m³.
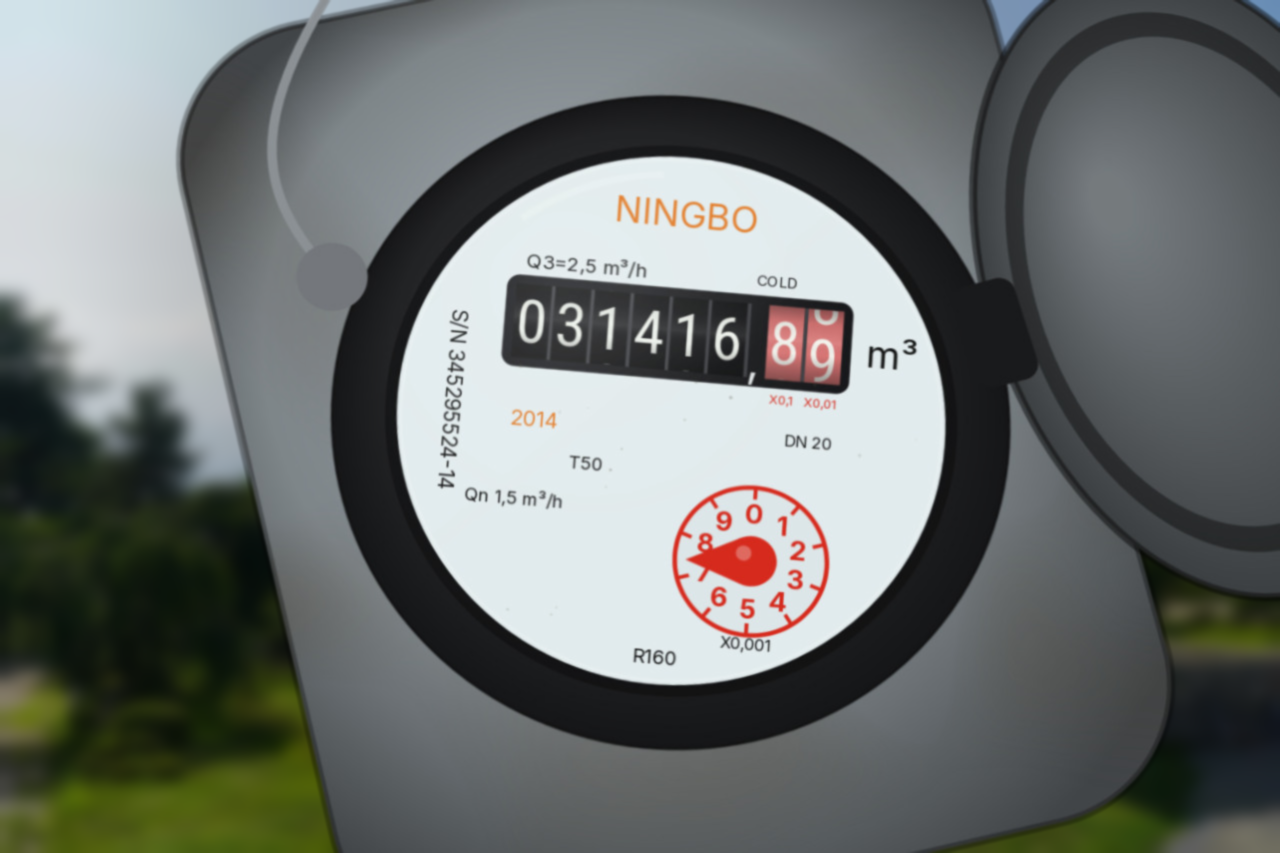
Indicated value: 31416.887 m³
